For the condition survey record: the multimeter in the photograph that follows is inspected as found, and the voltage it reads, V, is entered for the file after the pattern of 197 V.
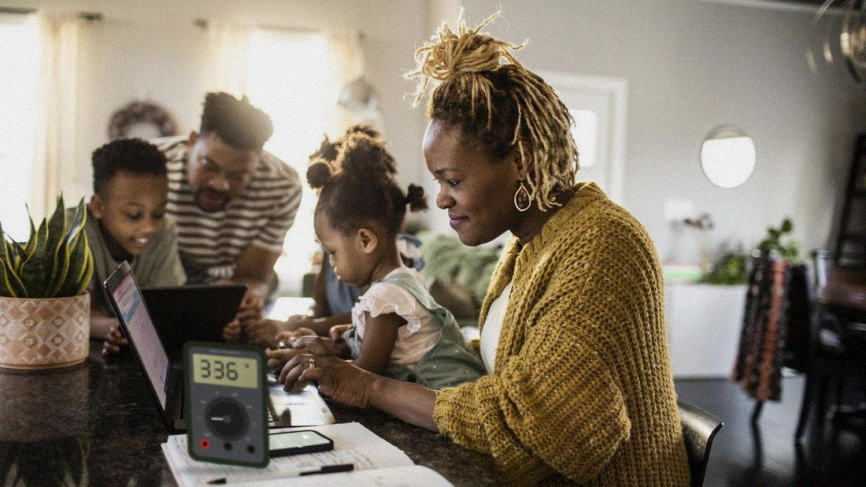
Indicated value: 336 V
